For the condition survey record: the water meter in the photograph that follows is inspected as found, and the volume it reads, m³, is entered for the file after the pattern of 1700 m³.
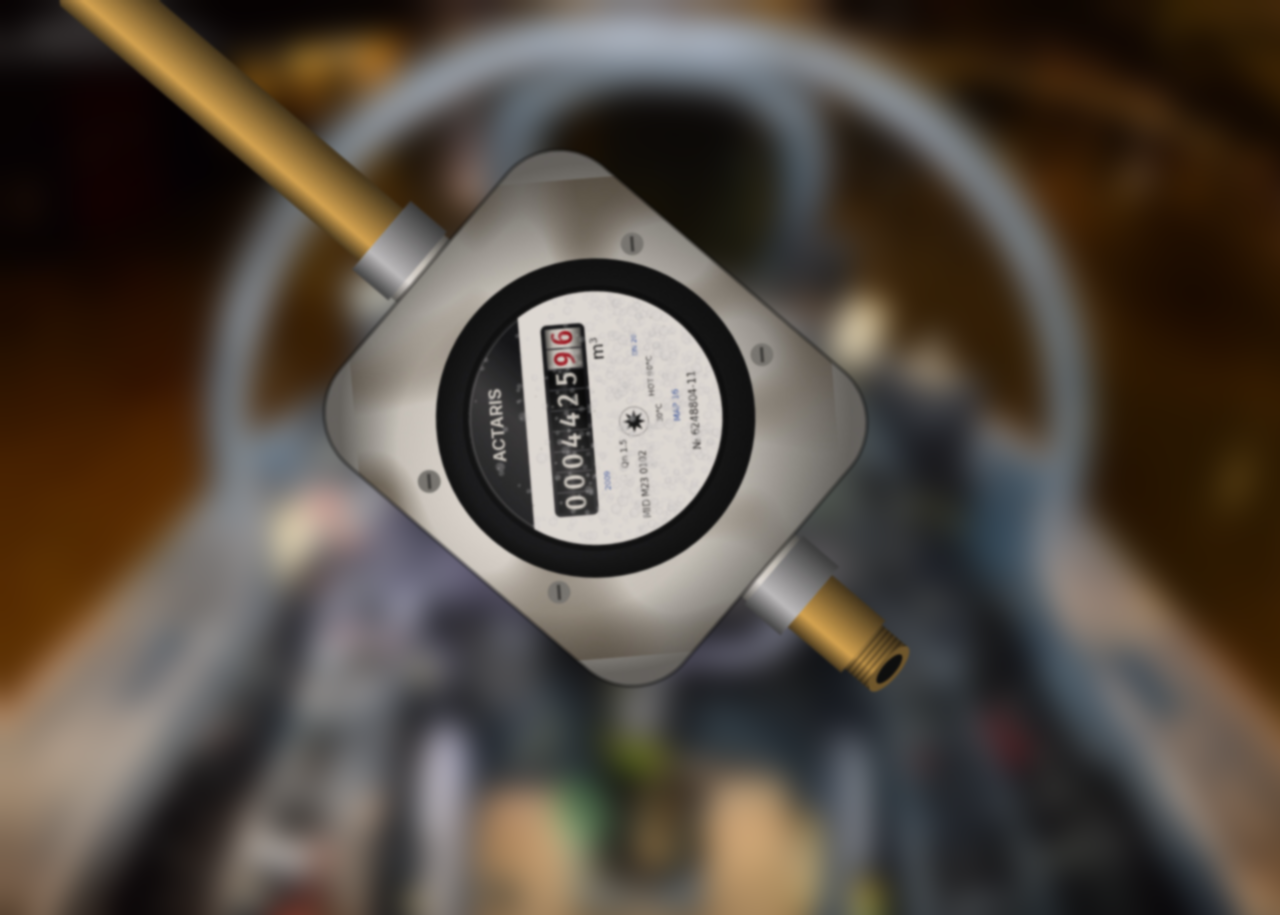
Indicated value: 4425.96 m³
